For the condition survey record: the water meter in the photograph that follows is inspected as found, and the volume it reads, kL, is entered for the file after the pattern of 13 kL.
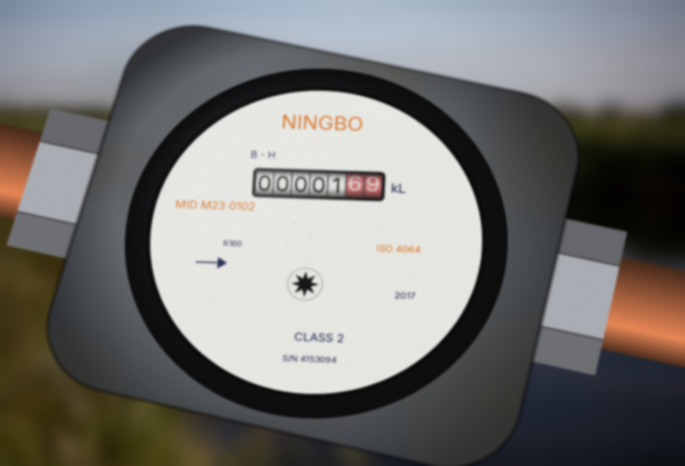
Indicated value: 1.69 kL
